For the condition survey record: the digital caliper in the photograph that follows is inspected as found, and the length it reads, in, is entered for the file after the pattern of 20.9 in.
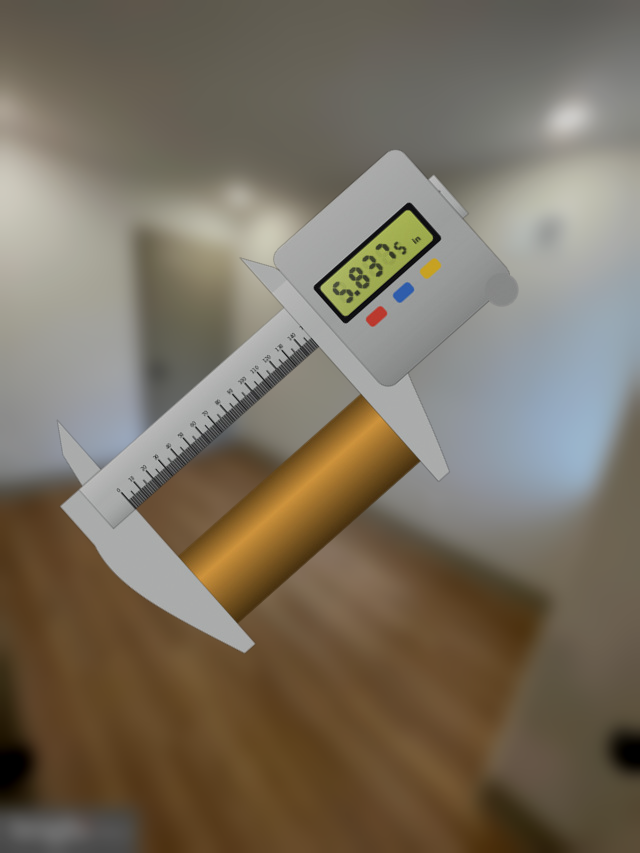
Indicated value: 5.8375 in
